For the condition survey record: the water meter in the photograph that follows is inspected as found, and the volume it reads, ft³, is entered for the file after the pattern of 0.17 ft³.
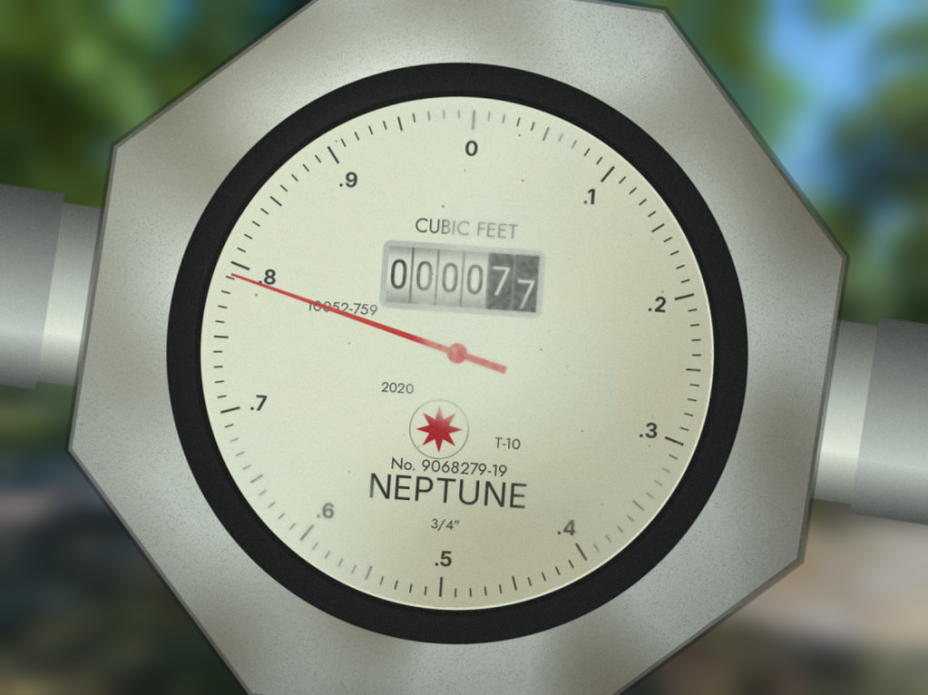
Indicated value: 76.79 ft³
